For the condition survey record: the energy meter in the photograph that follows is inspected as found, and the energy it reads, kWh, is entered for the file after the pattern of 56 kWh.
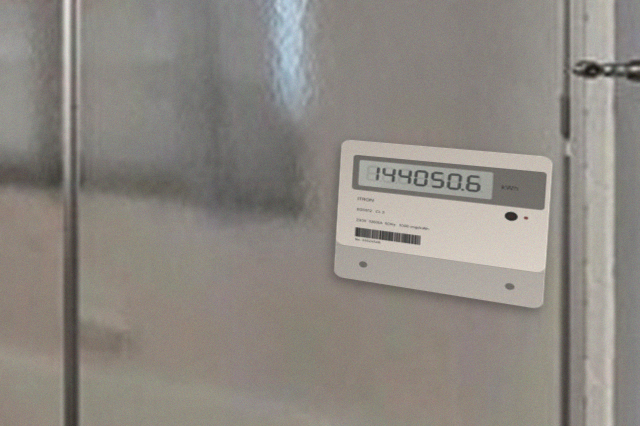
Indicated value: 144050.6 kWh
